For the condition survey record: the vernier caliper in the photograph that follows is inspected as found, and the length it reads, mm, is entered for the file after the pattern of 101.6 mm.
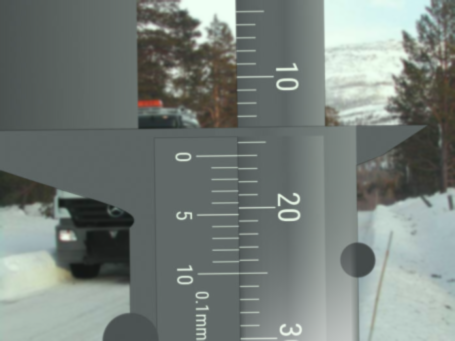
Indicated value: 16.0 mm
